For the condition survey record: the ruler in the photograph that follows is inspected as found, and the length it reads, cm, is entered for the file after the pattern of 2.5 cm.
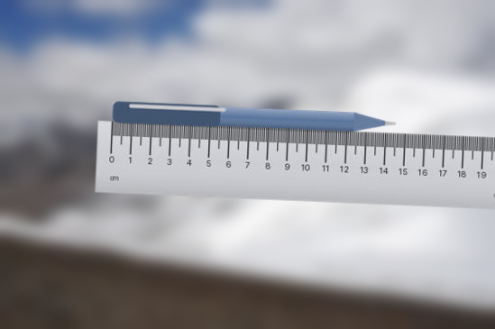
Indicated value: 14.5 cm
